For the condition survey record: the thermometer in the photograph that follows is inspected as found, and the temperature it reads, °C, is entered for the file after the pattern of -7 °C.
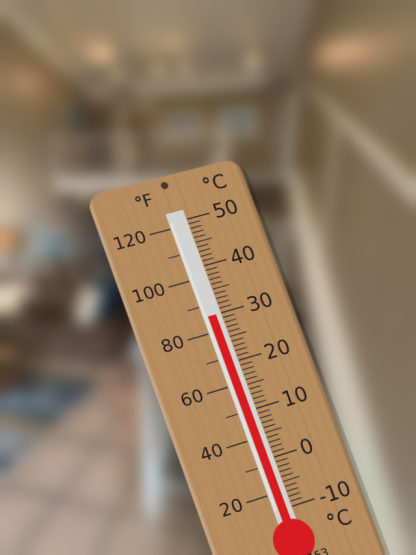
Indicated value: 30 °C
